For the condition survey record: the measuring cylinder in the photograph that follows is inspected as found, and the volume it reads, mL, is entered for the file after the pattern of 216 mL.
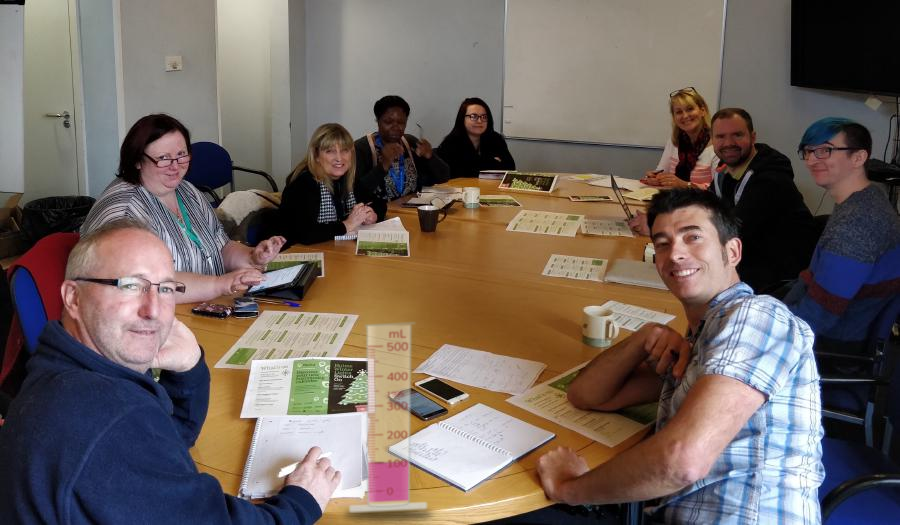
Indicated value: 100 mL
